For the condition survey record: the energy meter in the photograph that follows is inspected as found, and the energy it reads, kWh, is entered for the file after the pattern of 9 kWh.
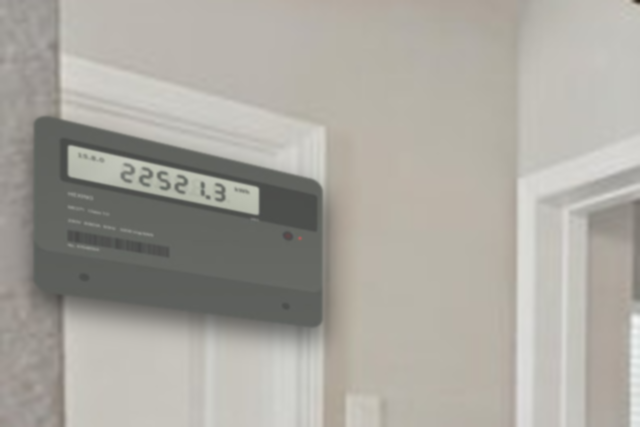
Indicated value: 22521.3 kWh
